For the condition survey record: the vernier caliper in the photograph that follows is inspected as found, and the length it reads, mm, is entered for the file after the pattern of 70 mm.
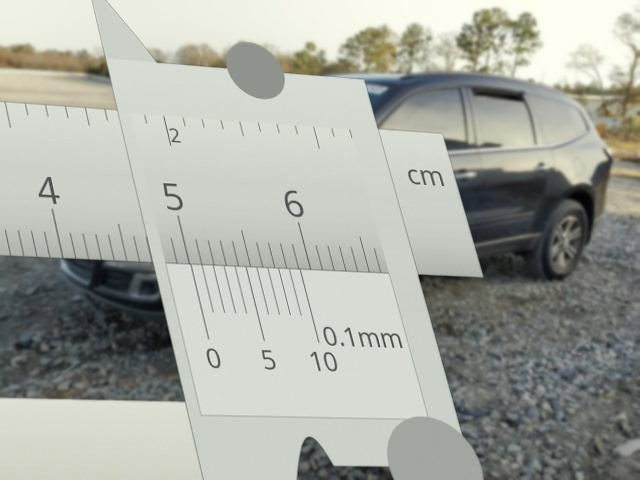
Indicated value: 50.1 mm
